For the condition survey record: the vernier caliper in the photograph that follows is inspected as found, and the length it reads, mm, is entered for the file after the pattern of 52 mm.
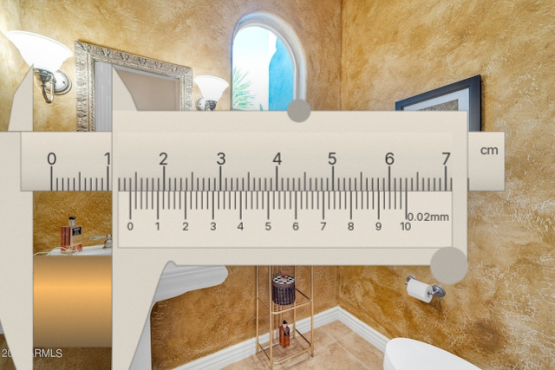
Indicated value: 14.0 mm
